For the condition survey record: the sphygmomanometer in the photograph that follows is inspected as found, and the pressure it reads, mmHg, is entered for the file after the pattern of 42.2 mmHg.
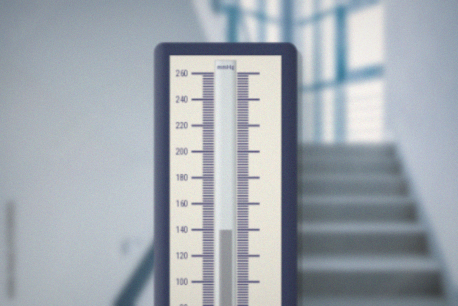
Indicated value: 140 mmHg
